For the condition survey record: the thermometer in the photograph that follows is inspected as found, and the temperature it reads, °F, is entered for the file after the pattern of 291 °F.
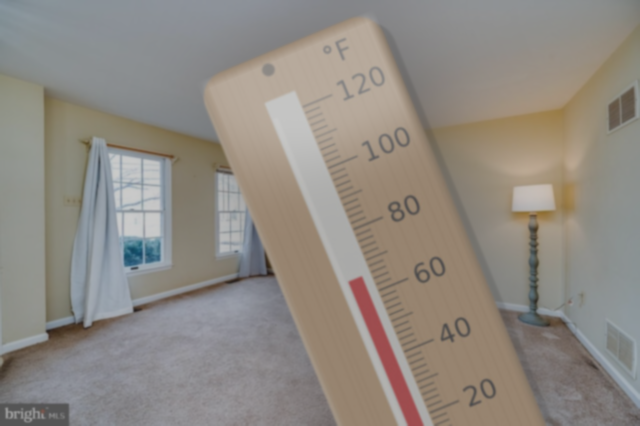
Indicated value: 66 °F
